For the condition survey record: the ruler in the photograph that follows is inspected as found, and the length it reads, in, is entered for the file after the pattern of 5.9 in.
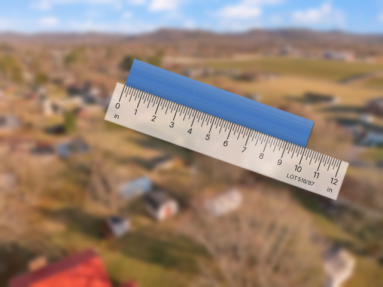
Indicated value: 10 in
